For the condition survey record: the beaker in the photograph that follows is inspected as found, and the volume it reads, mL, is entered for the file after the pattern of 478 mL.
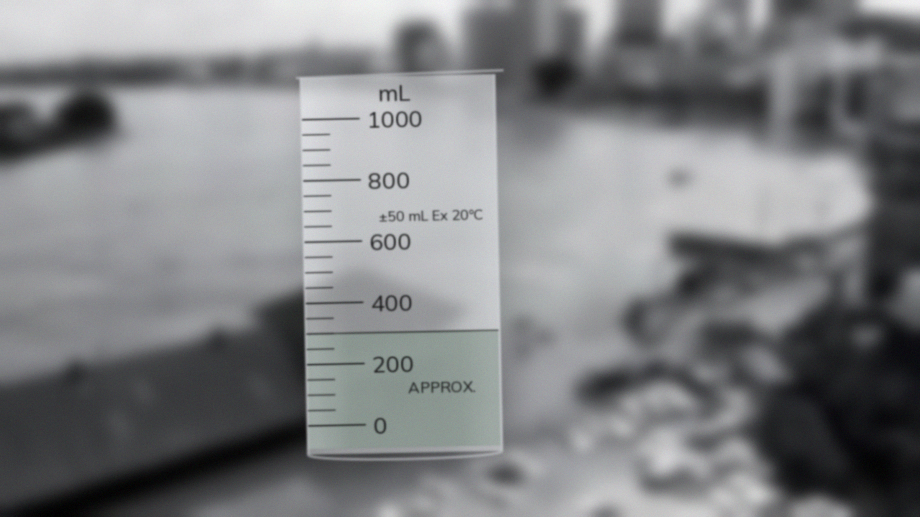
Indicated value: 300 mL
